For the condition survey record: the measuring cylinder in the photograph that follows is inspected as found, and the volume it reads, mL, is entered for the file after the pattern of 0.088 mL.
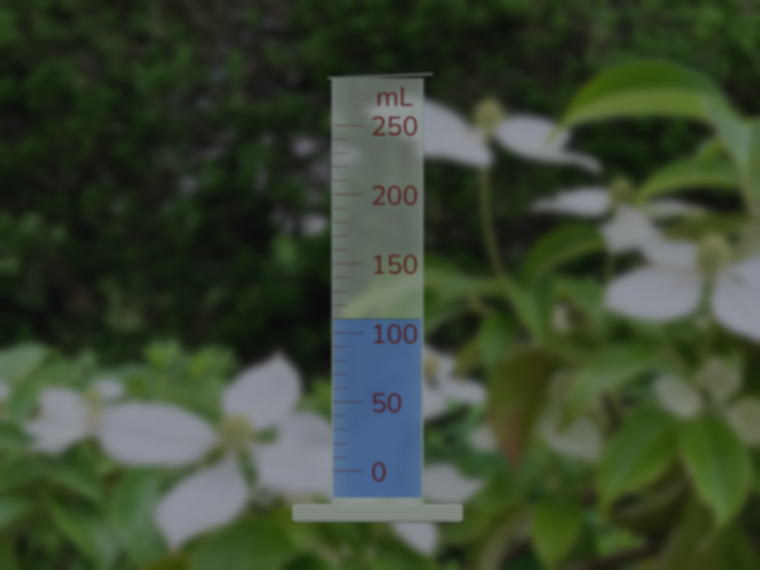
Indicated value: 110 mL
